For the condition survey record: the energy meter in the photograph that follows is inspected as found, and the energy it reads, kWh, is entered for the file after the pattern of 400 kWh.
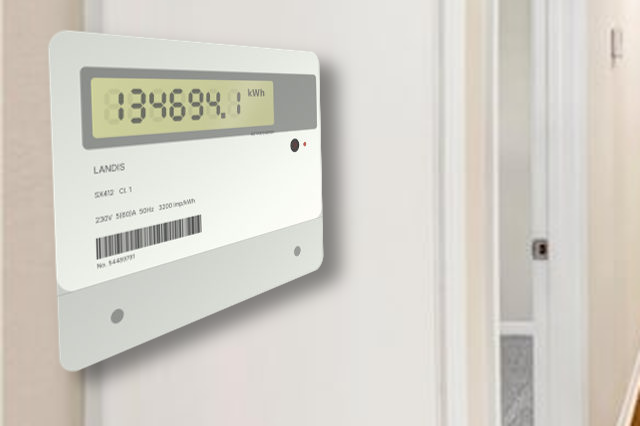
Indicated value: 134694.1 kWh
